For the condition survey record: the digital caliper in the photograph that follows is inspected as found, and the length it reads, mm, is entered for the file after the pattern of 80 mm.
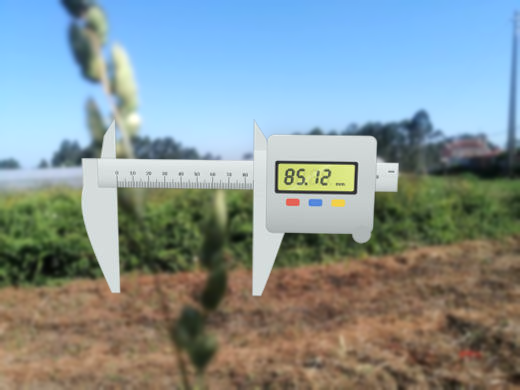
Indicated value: 85.12 mm
